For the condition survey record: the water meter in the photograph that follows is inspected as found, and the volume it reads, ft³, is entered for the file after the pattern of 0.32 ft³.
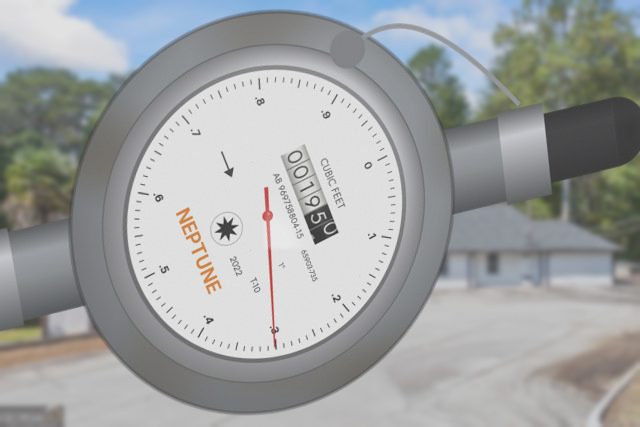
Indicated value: 1950.30 ft³
